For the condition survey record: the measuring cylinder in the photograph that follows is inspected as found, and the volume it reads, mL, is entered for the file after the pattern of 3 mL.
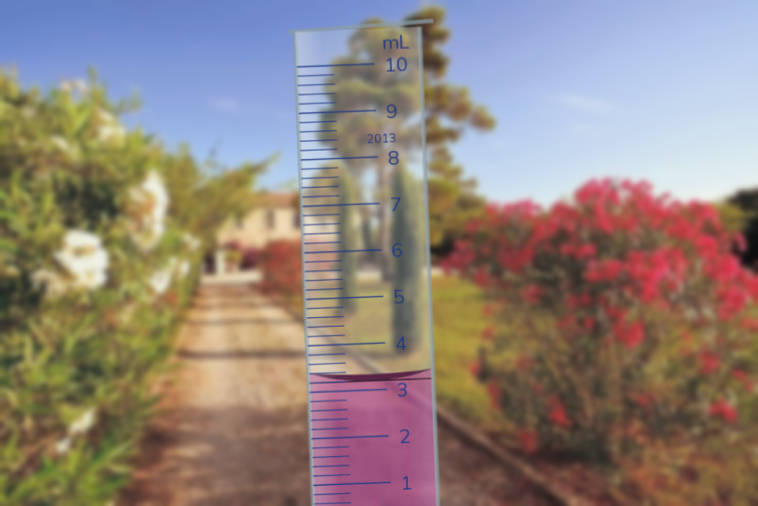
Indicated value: 3.2 mL
